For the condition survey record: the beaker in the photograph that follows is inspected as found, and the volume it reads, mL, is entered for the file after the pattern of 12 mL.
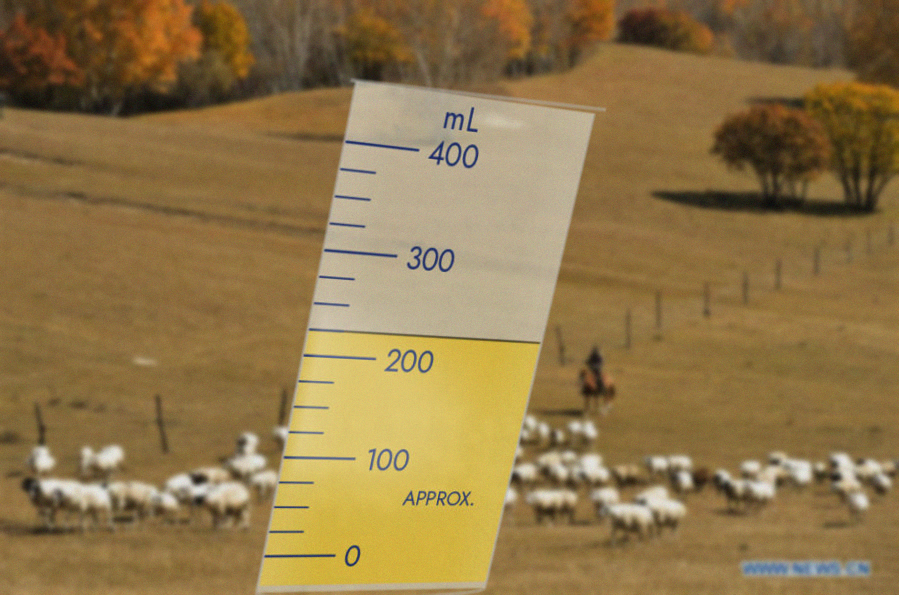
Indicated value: 225 mL
